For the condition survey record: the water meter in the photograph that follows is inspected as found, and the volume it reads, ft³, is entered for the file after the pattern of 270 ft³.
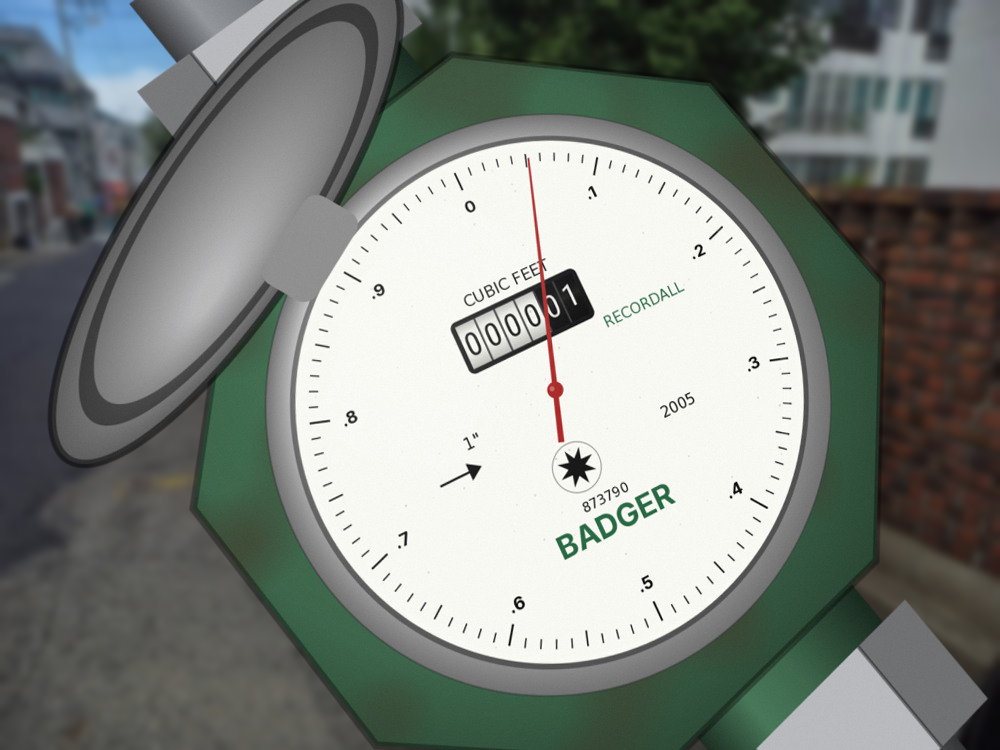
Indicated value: 1.05 ft³
